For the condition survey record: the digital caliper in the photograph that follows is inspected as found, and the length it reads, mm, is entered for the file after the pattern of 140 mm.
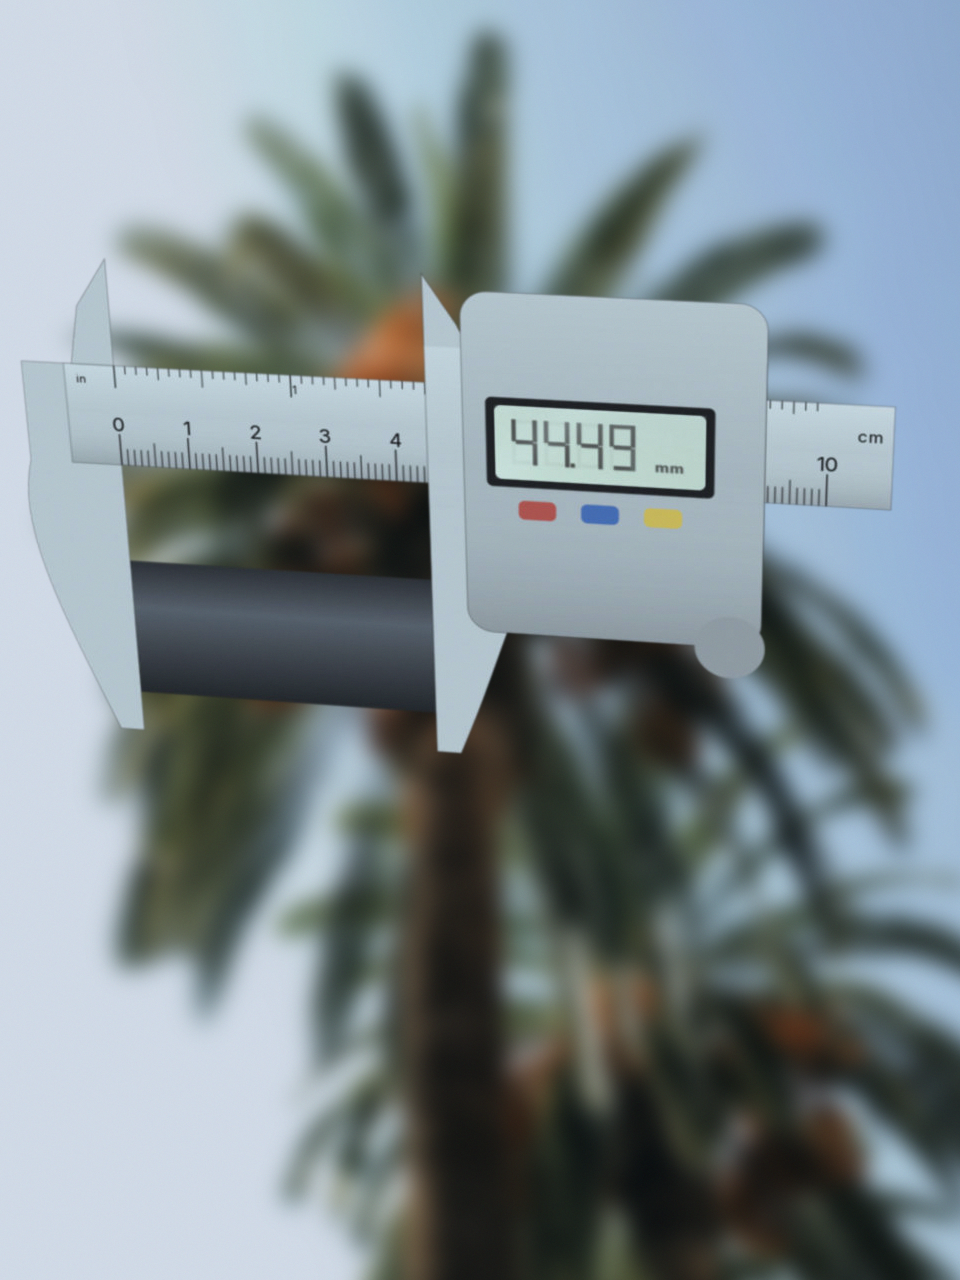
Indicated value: 44.49 mm
